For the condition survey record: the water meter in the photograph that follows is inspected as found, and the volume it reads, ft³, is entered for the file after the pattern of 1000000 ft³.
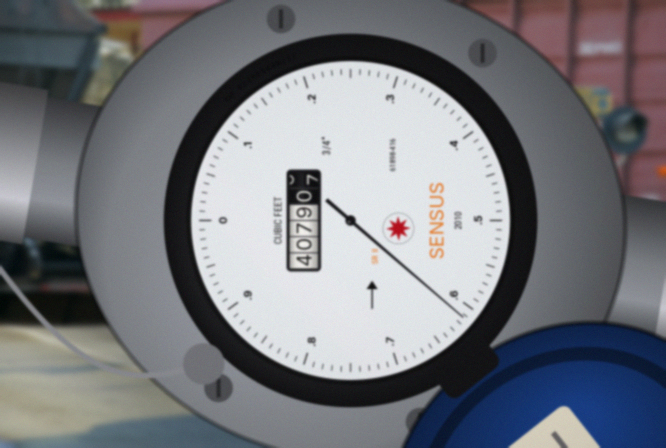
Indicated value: 407906.61 ft³
